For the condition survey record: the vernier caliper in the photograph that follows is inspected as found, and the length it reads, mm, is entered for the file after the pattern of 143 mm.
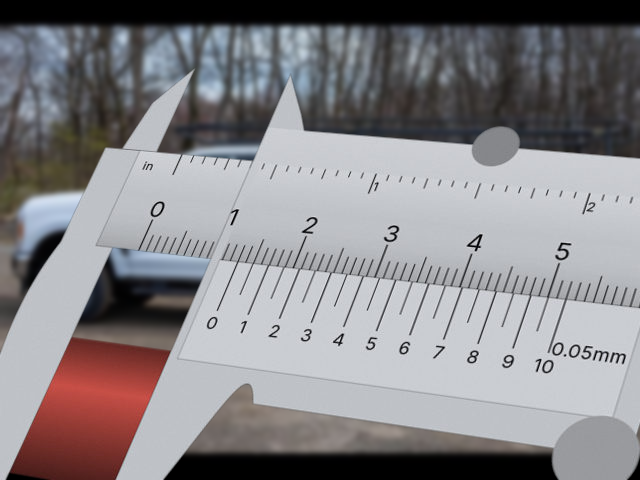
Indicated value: 13.0 mm
